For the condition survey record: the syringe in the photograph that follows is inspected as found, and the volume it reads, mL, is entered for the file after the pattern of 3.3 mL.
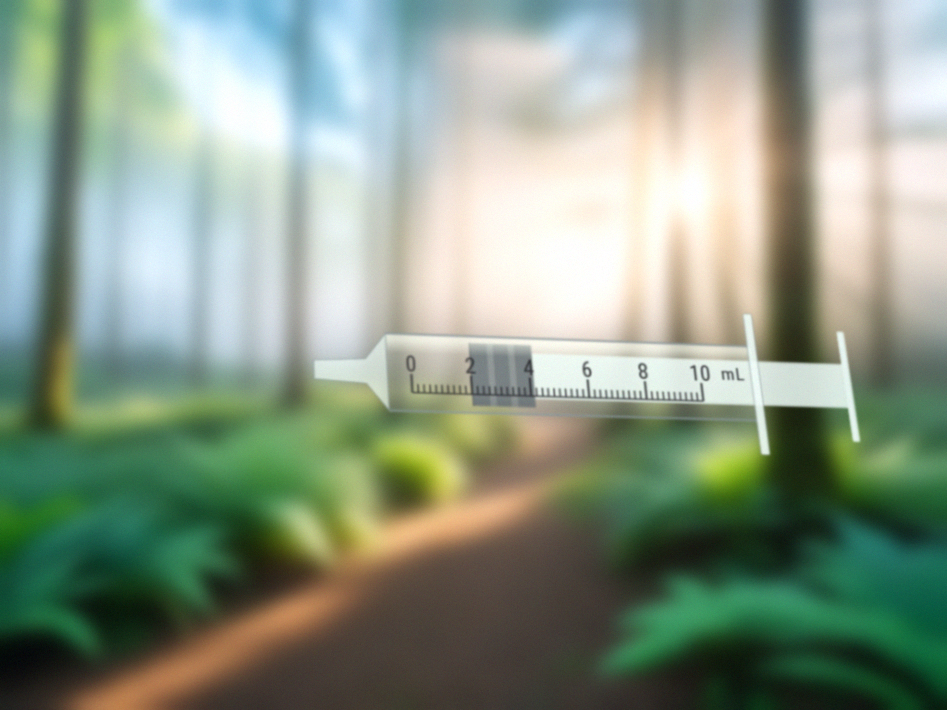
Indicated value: 2 mL
